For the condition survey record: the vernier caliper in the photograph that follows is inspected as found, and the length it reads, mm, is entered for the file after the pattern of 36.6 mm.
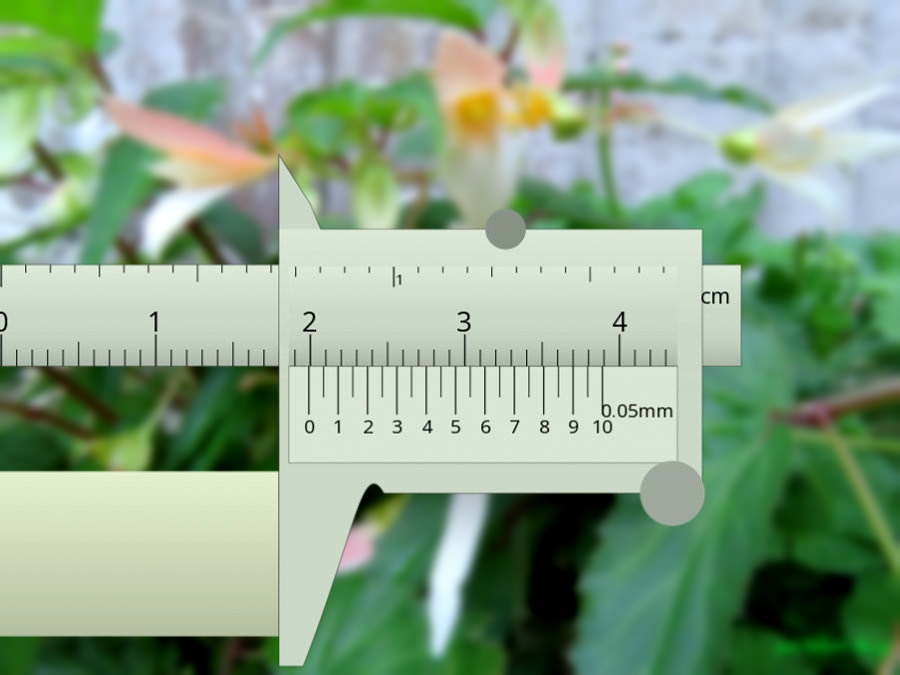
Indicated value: 19.9 mm
